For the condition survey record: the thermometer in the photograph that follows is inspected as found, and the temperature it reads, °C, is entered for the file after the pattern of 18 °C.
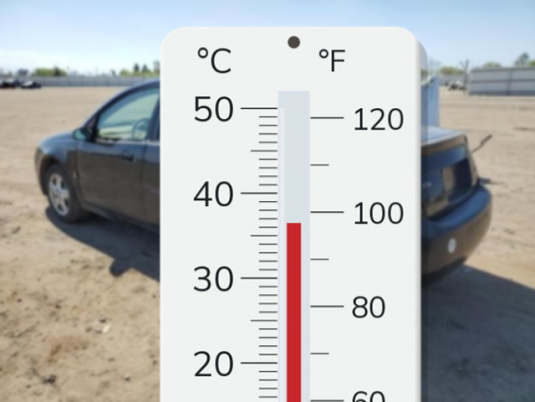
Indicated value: 36.5 °C
